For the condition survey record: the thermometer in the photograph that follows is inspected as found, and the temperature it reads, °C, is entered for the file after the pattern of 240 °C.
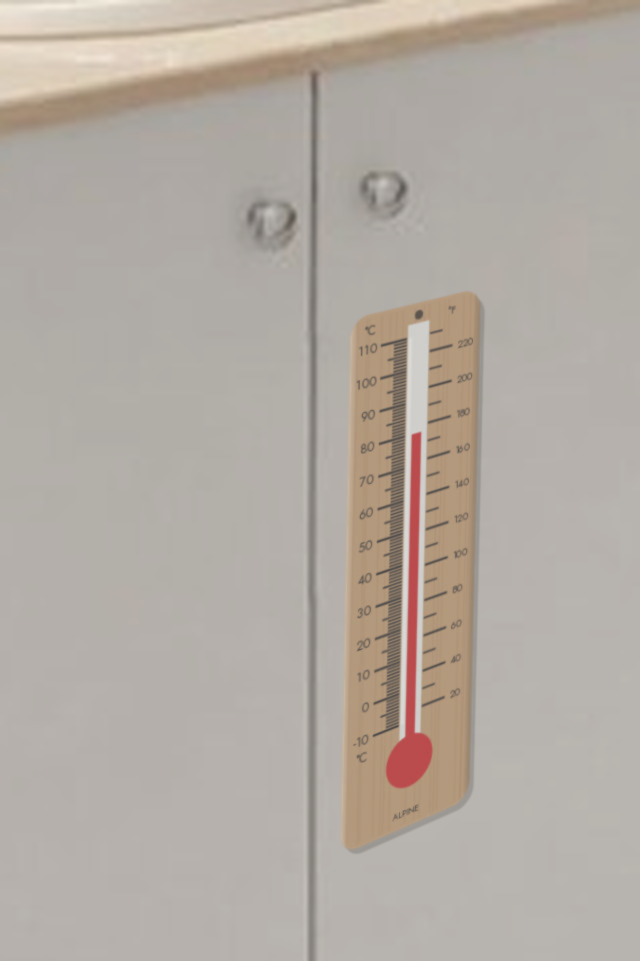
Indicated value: 80 °C
